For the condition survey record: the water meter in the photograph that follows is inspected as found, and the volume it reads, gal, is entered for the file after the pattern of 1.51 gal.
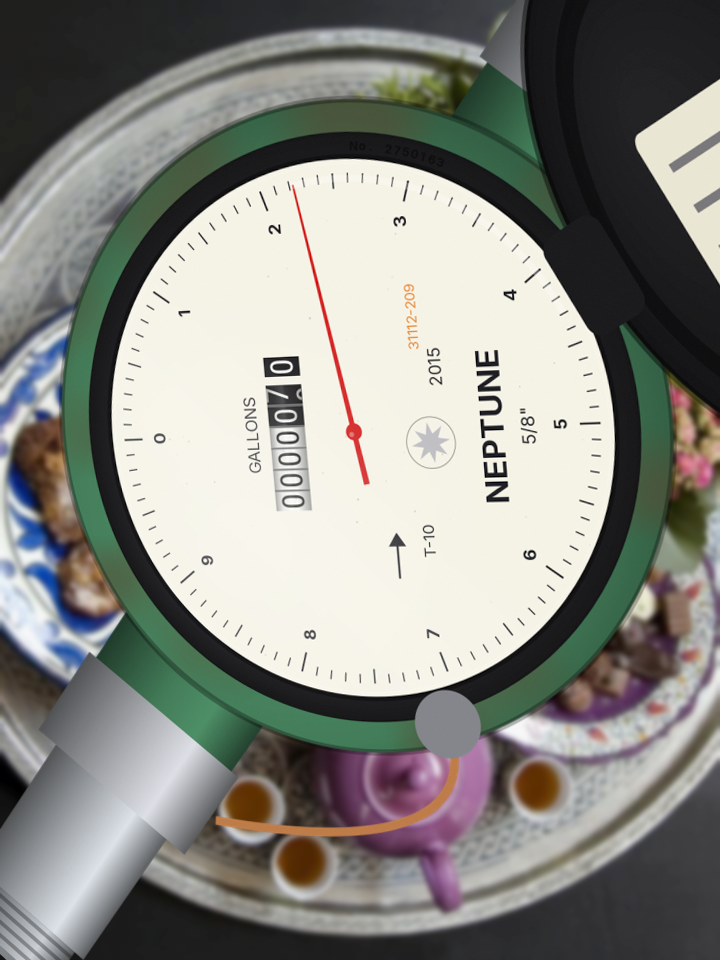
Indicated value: 72.2 gal
